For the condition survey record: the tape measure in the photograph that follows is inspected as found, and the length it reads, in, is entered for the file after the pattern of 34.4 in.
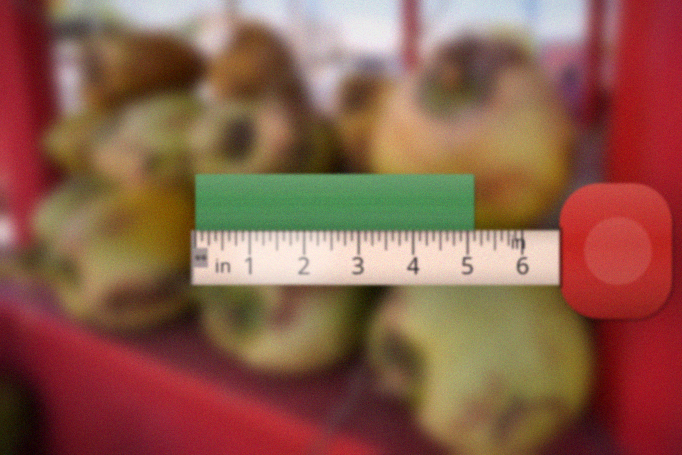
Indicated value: 5.125 in
